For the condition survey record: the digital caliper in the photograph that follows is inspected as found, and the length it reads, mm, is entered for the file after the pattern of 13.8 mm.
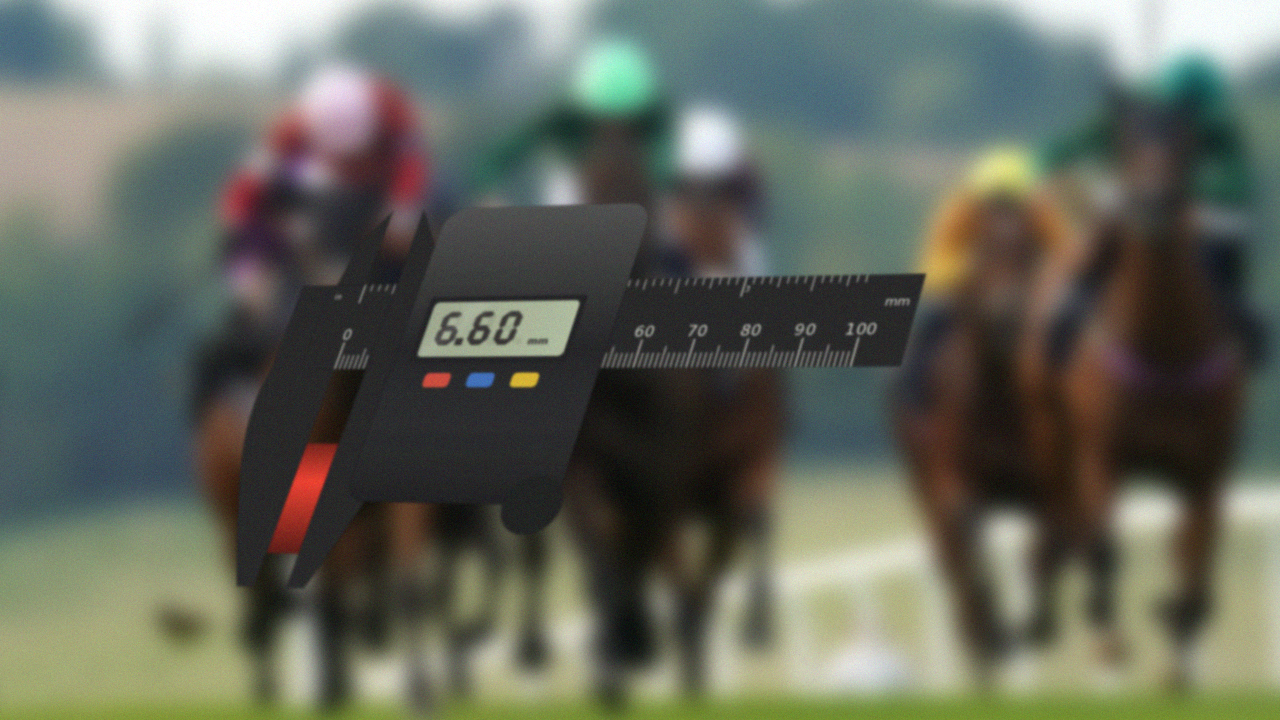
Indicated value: 6.60 mm
